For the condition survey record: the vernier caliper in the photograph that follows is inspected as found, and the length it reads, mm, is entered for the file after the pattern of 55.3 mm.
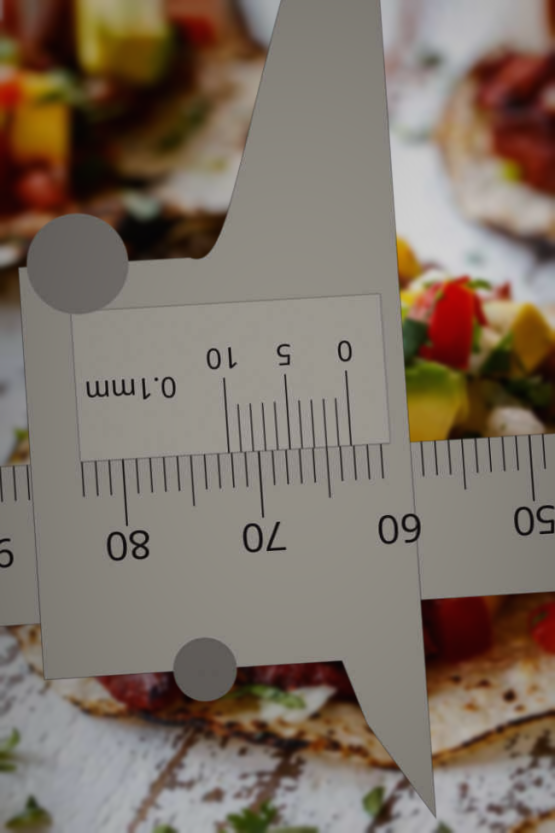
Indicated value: 63.2 mm
